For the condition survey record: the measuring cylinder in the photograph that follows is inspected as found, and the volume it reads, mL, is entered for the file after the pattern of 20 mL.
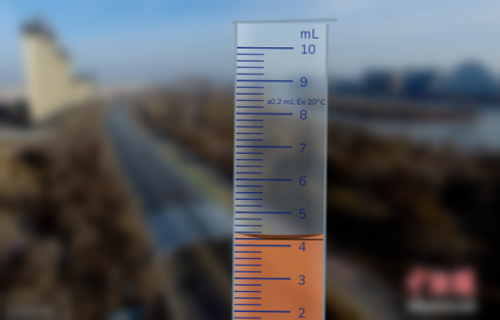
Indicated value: 4.2 mL
